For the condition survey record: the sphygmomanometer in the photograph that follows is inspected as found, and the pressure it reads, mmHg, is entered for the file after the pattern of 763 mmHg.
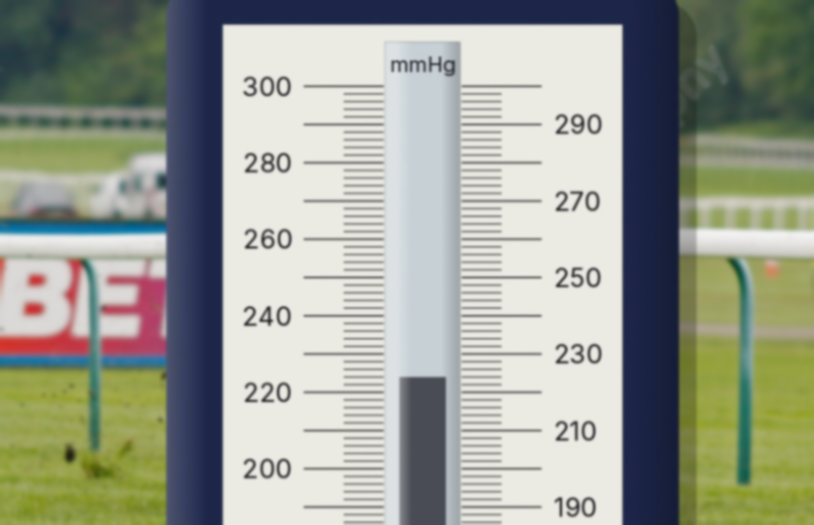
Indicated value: 224 mmHg
